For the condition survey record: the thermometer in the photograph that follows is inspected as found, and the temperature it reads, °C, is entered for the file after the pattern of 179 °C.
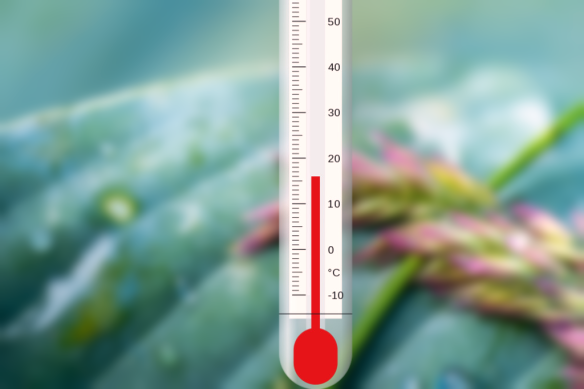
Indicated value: 16 °C
